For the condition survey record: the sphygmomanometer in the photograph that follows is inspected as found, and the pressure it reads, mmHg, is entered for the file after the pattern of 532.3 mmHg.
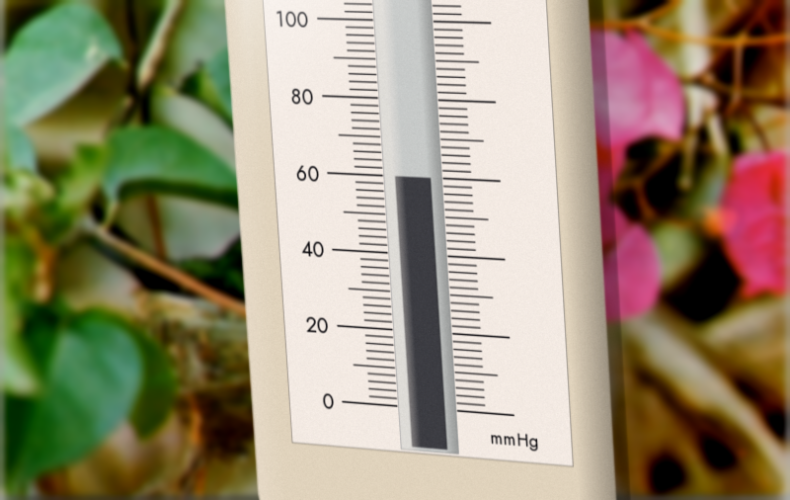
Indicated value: 60 mmHg
